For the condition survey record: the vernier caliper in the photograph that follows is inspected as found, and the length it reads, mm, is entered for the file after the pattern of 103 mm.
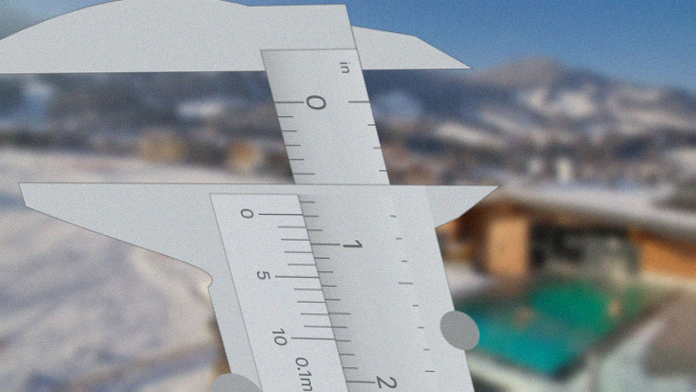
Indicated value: 7.9 mm
